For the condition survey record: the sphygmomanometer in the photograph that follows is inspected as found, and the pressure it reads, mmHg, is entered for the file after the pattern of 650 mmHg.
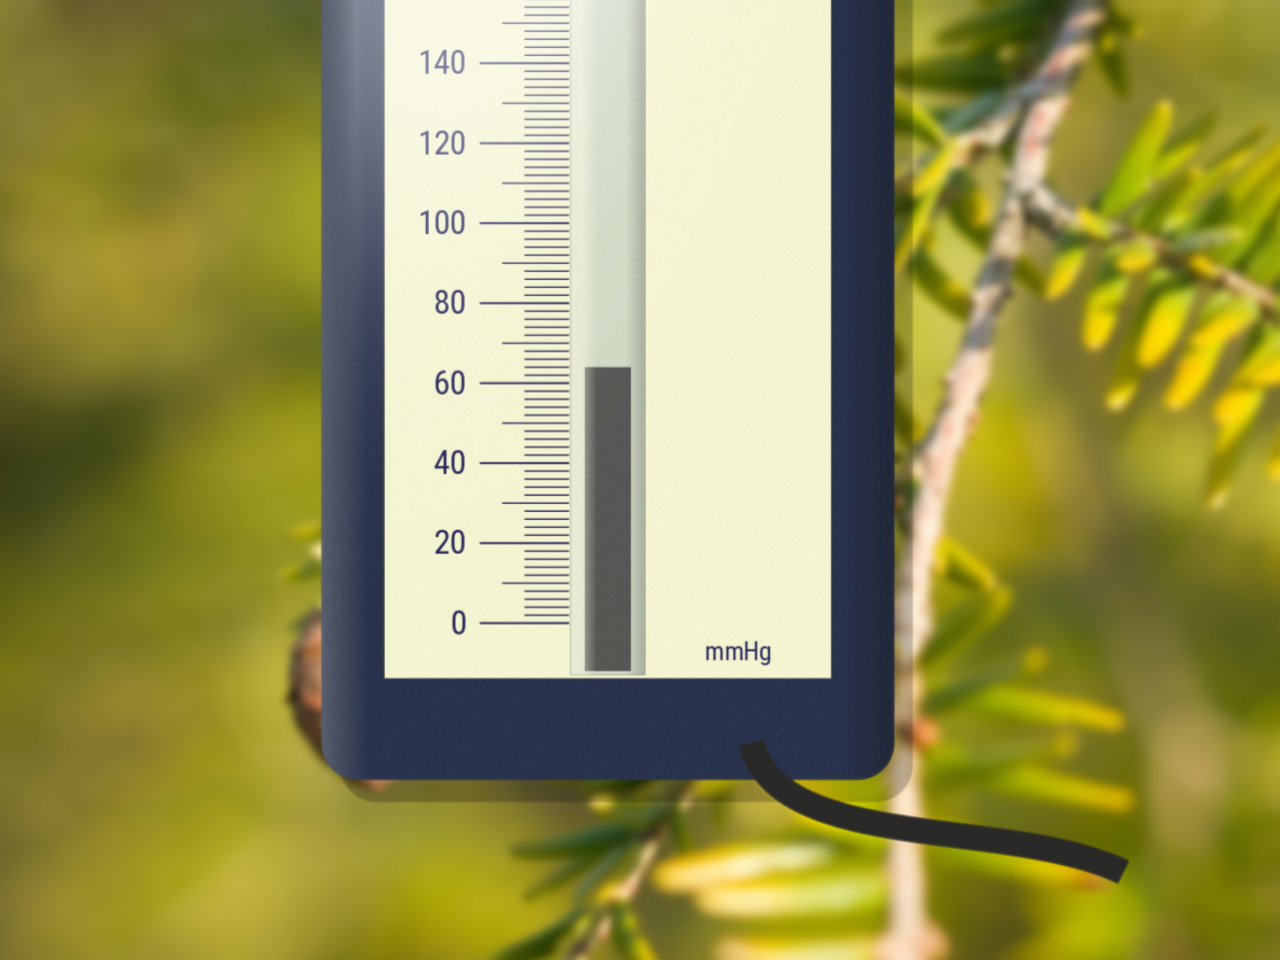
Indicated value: 64 mmHg
